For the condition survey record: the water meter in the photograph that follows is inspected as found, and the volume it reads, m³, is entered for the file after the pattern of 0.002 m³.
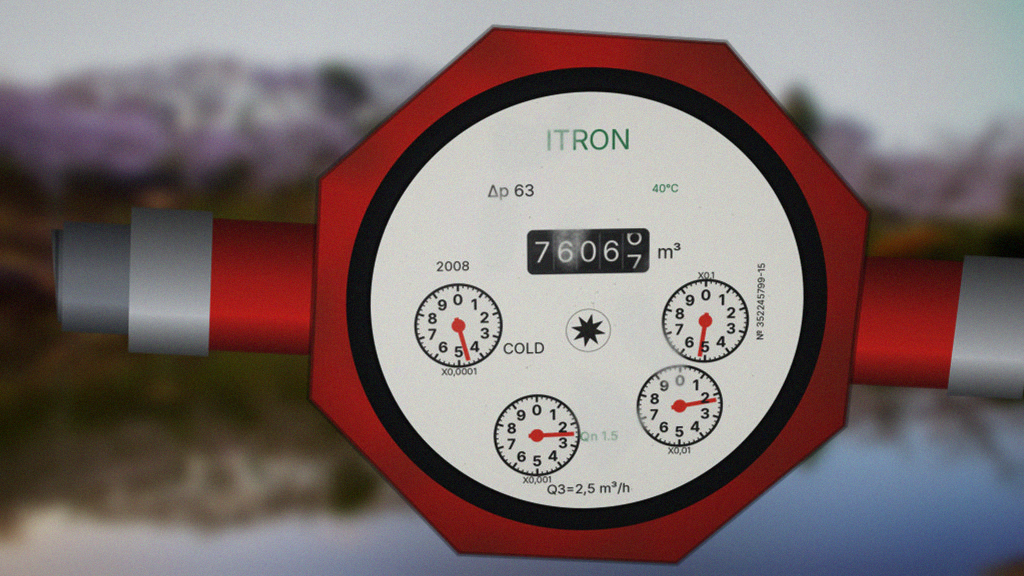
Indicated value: 76066.5224 m³
